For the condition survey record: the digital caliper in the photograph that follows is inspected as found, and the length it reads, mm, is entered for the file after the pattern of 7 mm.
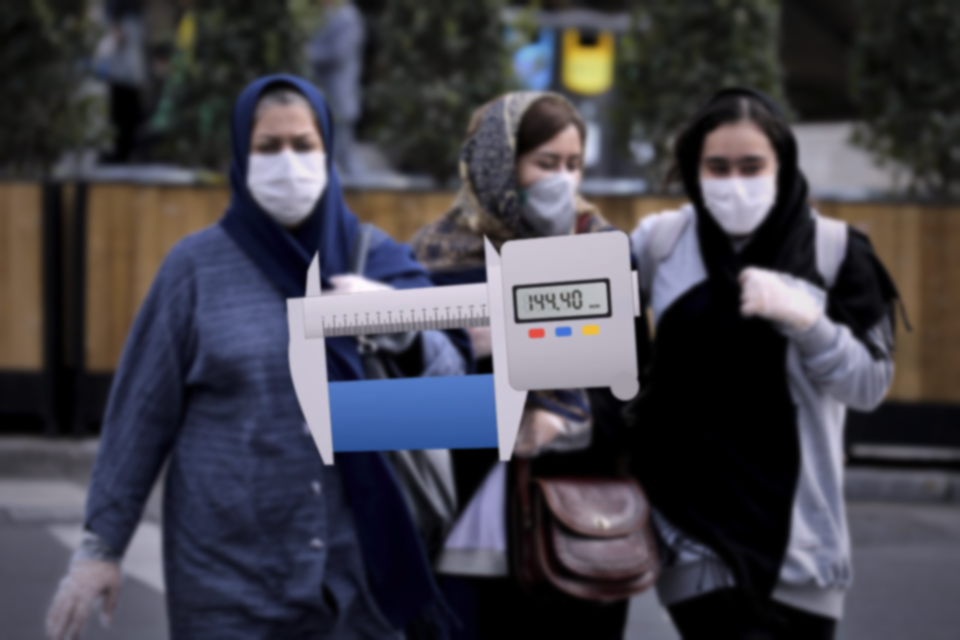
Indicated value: 144.40 mm
